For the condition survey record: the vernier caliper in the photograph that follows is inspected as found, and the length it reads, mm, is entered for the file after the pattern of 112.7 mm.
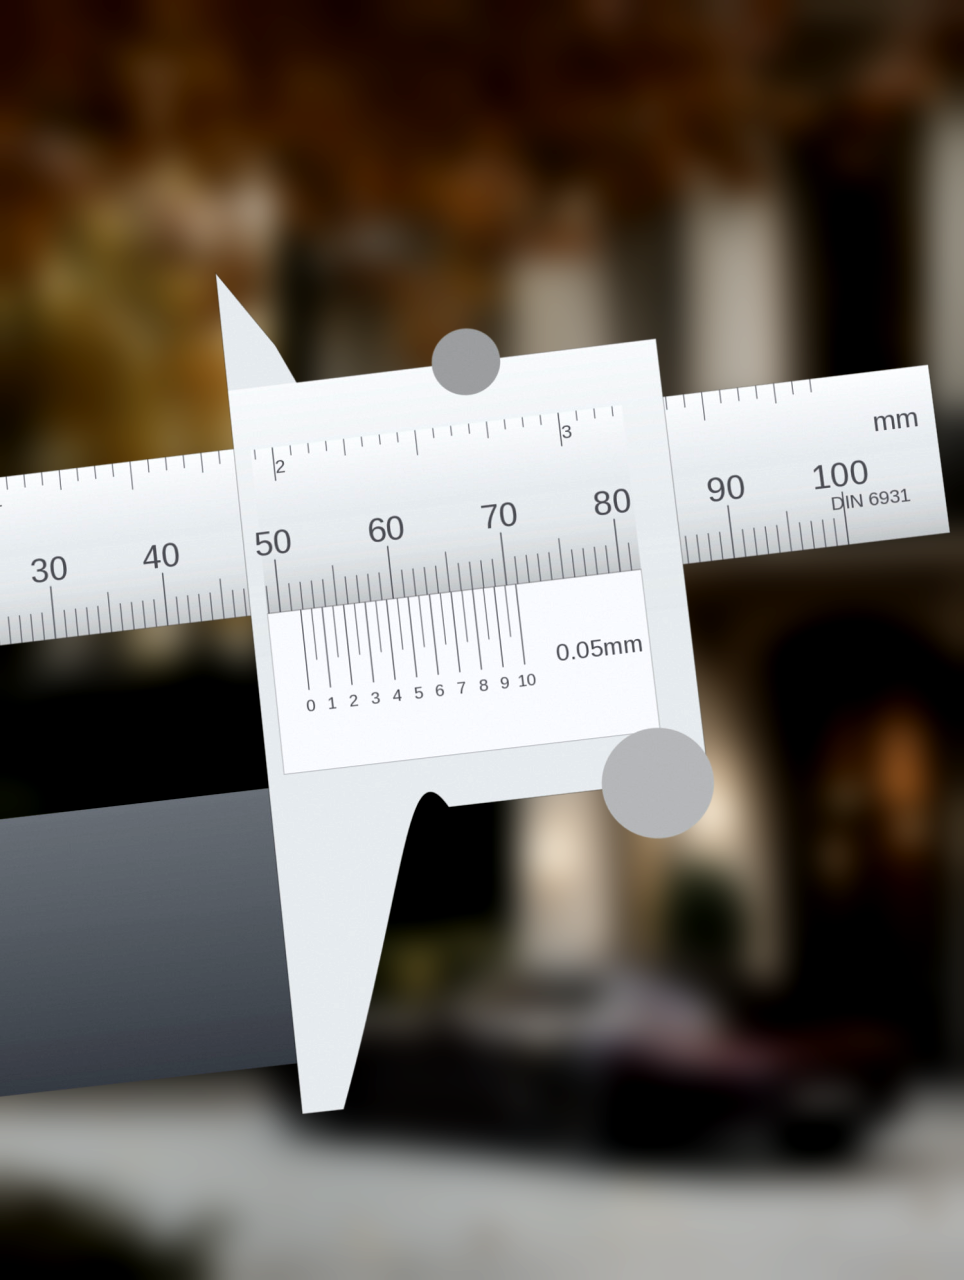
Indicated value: 51.8 mm
